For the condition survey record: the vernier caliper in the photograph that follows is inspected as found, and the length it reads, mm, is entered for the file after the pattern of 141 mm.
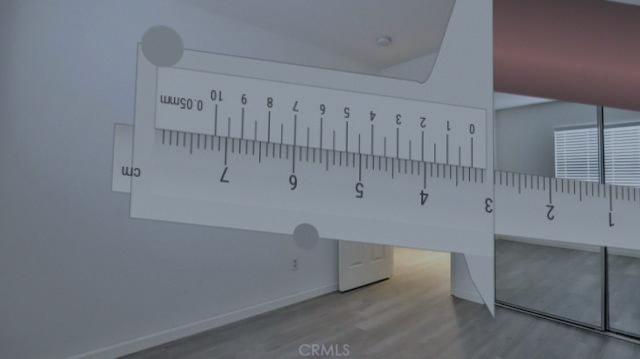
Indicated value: 32.6 mm
